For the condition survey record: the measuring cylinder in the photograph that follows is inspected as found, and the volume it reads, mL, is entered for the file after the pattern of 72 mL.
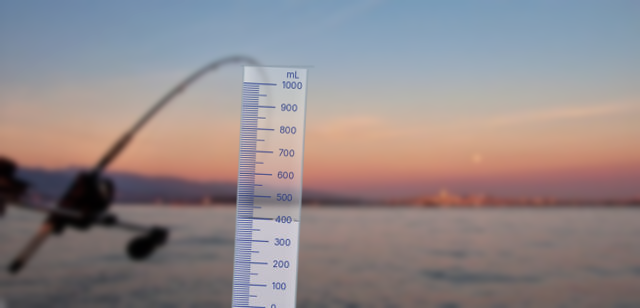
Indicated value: 400 mL
